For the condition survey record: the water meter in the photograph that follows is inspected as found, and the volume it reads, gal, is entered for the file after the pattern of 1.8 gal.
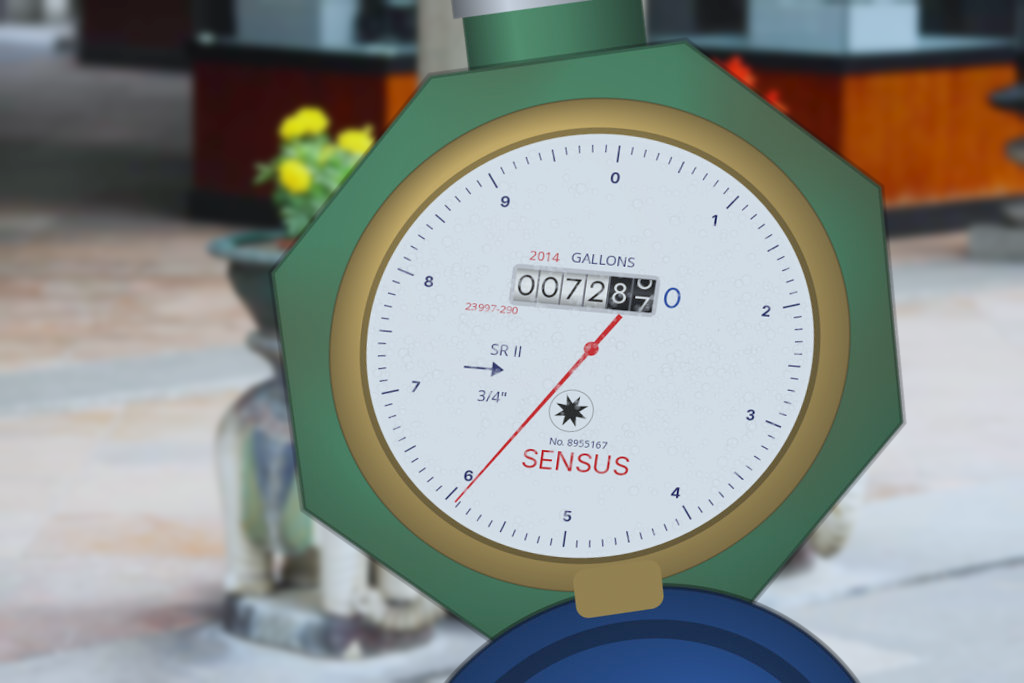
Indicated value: 72865.9 gal
